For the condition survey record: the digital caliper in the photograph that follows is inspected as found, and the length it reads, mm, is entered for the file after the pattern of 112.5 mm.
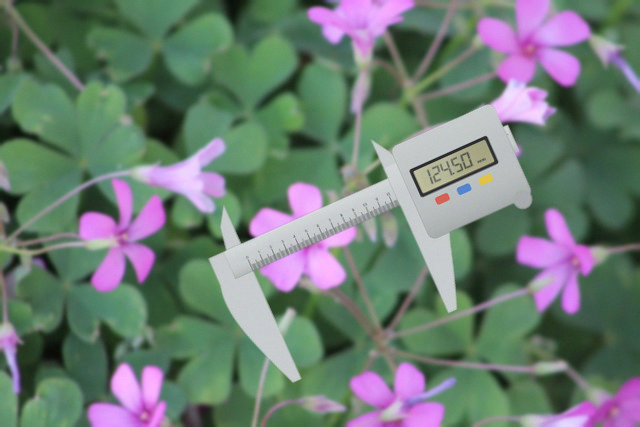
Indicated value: 124.50 mm
